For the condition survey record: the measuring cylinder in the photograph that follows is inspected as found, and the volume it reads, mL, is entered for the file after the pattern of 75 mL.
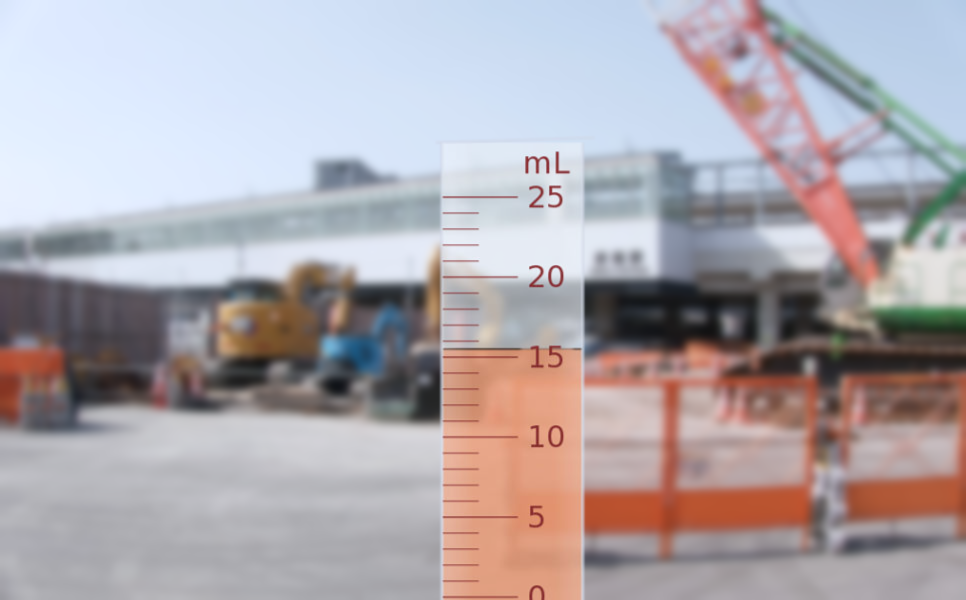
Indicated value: 15.5 mL
